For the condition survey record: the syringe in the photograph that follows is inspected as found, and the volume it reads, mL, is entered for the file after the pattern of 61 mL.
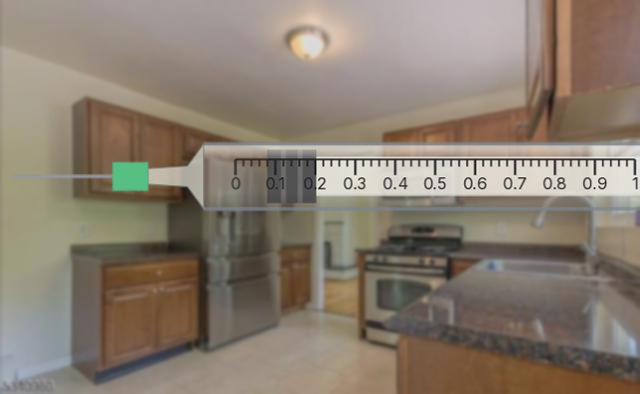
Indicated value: 0.08 mL
